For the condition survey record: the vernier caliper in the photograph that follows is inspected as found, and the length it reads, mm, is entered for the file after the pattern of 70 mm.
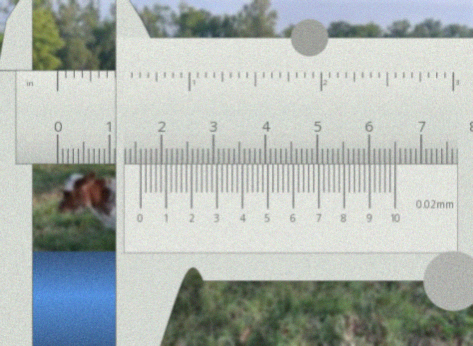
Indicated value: 16.0 mm
